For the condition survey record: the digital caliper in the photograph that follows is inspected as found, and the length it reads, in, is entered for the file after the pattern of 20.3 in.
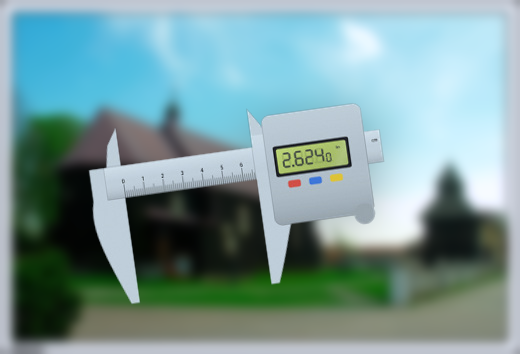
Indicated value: 2.6240 in
